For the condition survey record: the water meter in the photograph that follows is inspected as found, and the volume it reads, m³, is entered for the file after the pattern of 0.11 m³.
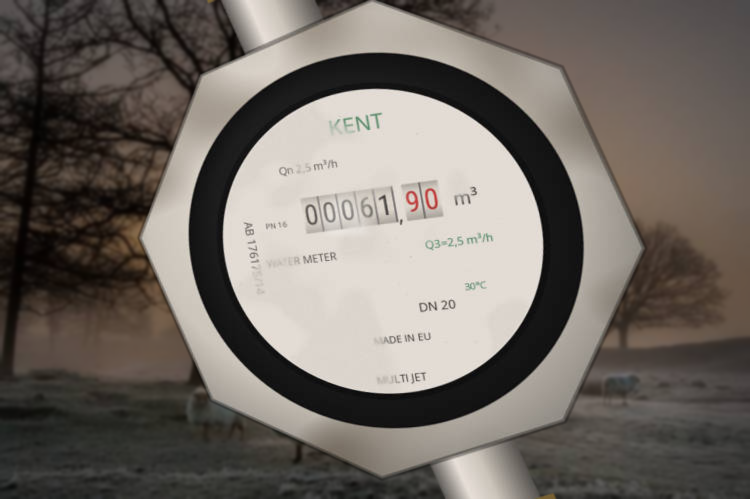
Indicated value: 61.90 m³
